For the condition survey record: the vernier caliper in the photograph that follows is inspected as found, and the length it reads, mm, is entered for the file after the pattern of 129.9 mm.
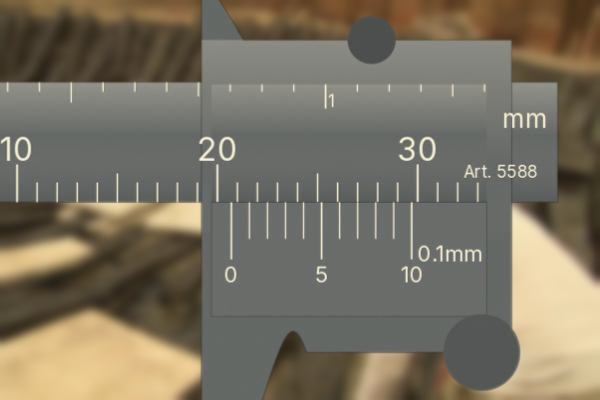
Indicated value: 20.7 mm
